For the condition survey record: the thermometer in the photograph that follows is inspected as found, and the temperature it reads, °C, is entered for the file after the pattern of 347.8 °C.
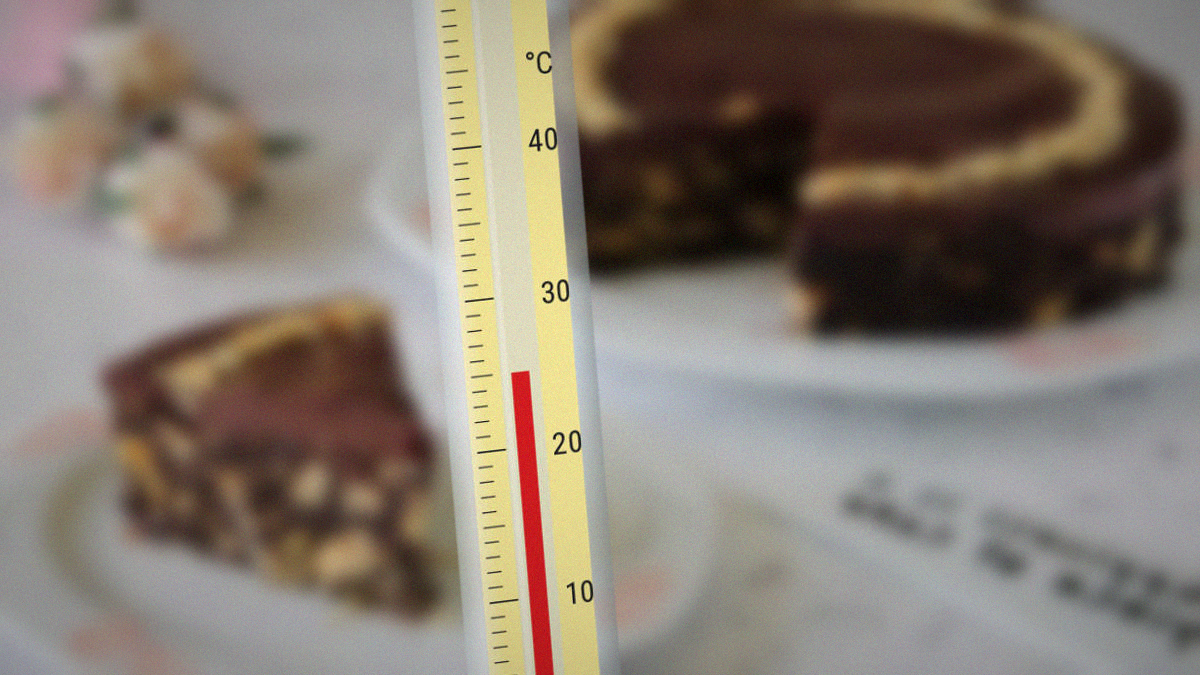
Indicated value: 25 °C
